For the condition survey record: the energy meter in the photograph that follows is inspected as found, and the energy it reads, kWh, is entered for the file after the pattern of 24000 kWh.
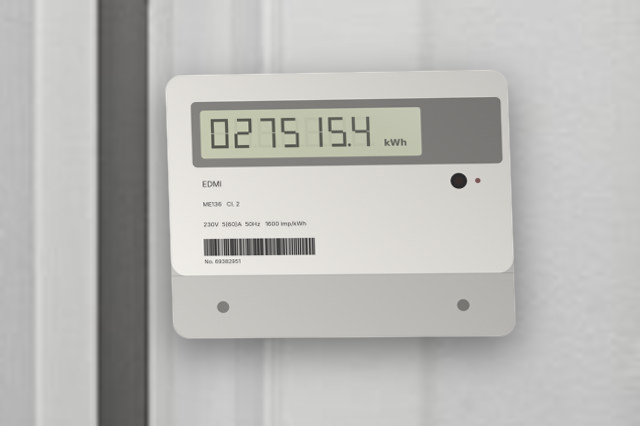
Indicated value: 27515.4 kWh
